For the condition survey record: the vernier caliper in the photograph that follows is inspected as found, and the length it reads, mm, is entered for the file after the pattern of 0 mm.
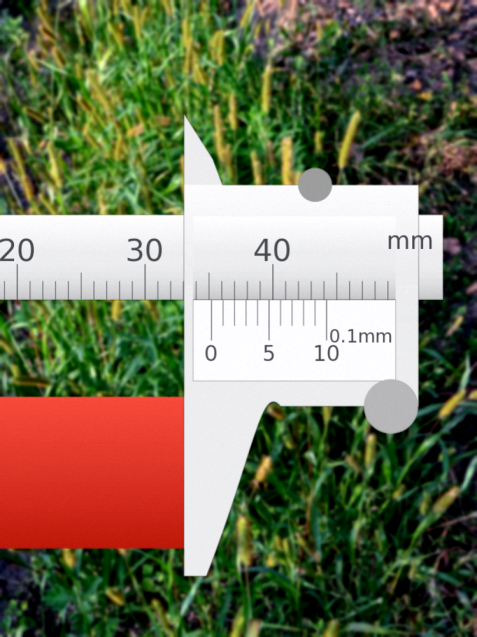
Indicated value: 35.2 mm
